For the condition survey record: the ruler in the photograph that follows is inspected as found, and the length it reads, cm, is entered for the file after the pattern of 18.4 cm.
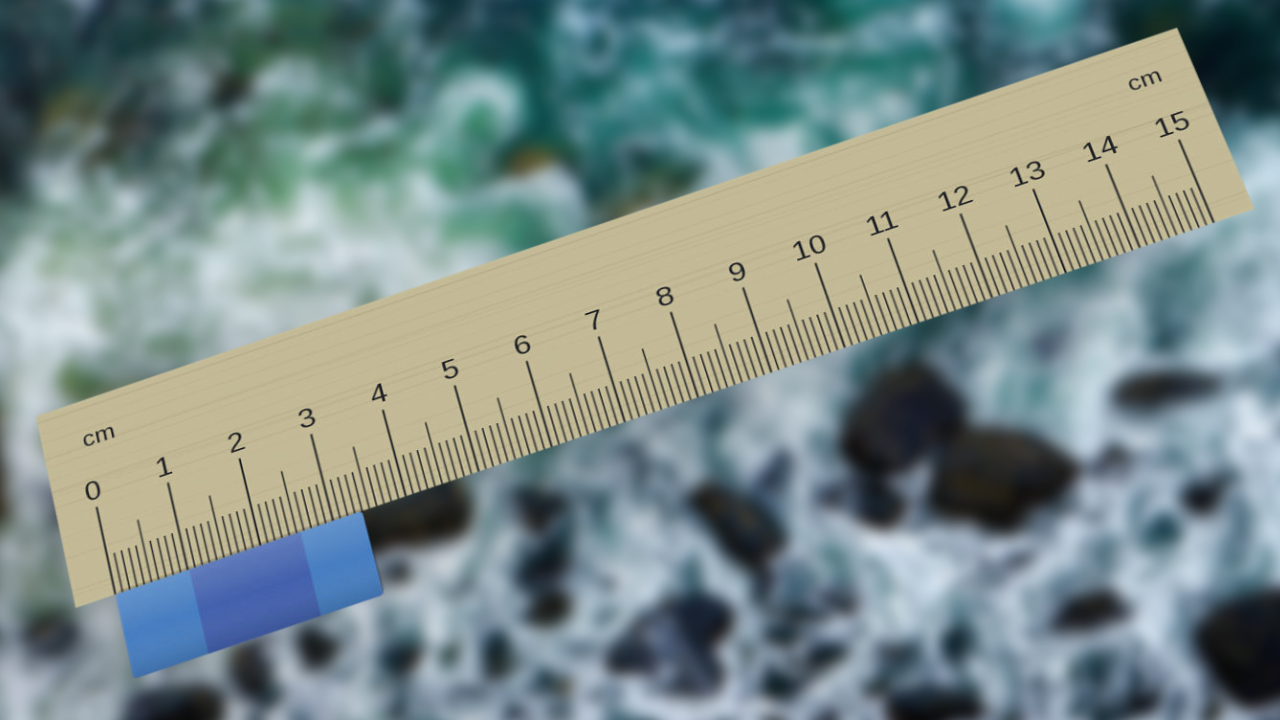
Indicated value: 3.4 cm
